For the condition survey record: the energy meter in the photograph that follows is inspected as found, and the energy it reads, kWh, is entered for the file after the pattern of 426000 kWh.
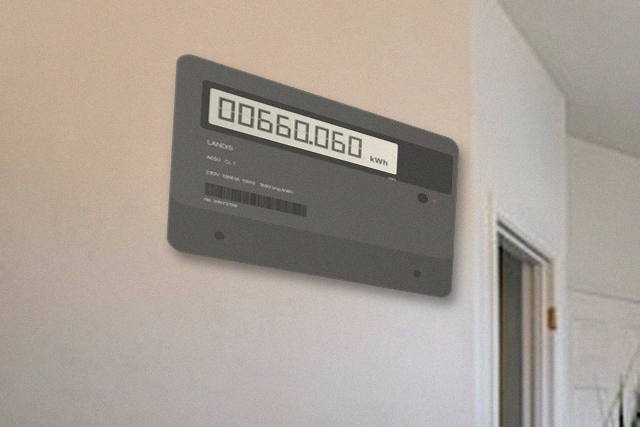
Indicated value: 660.060 kWh
